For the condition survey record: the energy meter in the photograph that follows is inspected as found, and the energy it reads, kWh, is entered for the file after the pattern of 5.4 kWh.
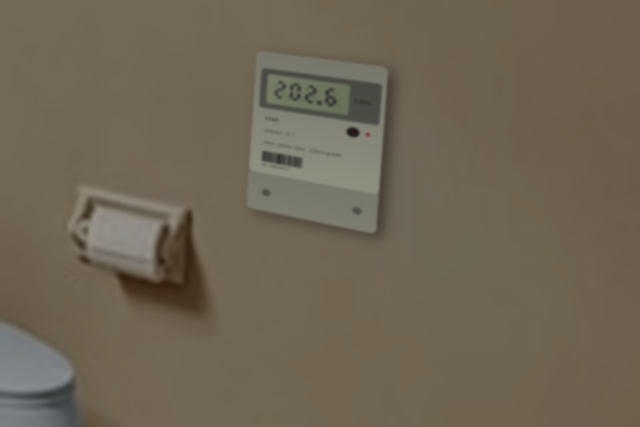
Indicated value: 202.6 kWh
